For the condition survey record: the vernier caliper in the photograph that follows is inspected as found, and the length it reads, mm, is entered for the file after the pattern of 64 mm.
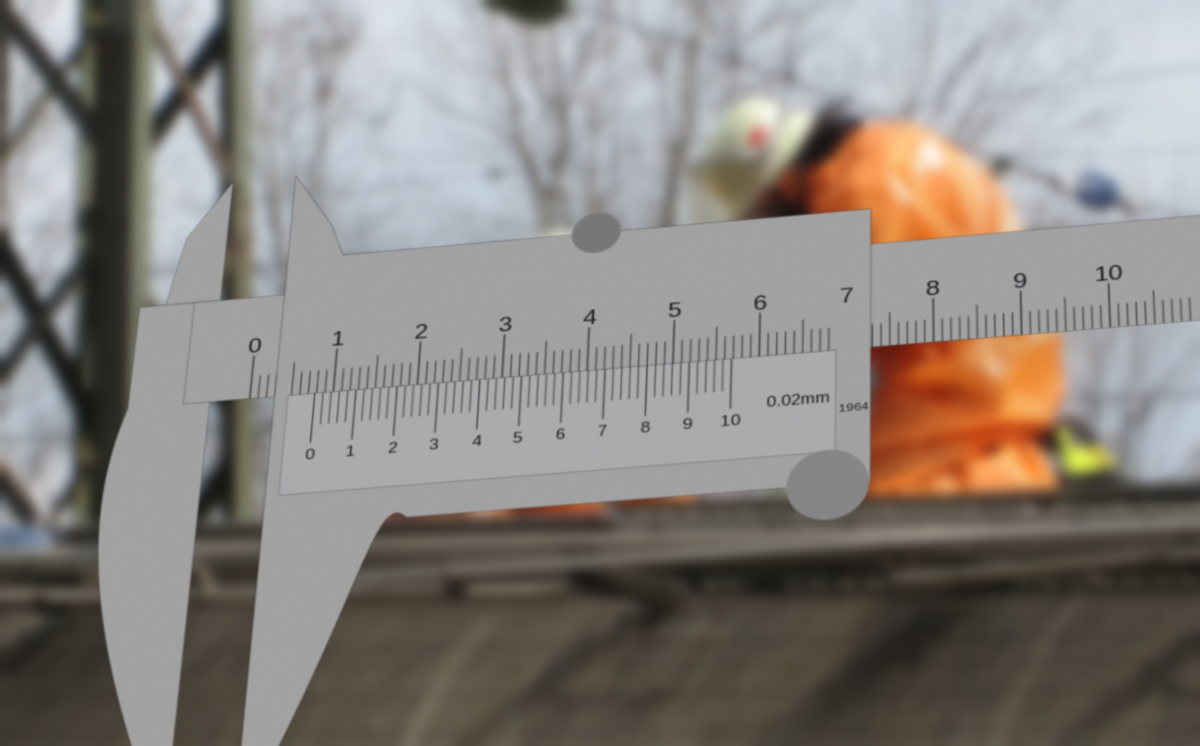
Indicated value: 7.8 mm
